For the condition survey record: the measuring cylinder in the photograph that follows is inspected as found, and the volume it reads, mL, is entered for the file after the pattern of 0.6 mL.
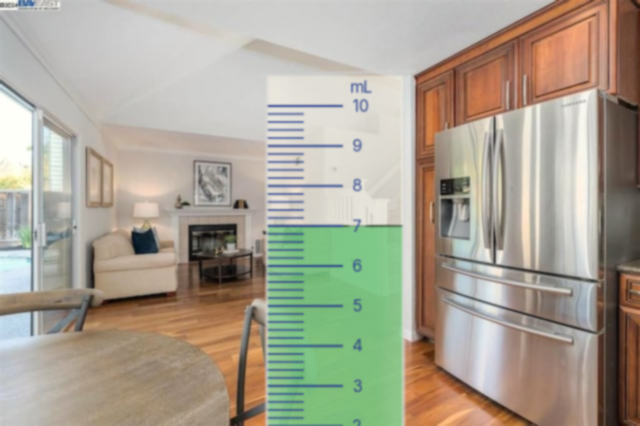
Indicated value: 7 mL
